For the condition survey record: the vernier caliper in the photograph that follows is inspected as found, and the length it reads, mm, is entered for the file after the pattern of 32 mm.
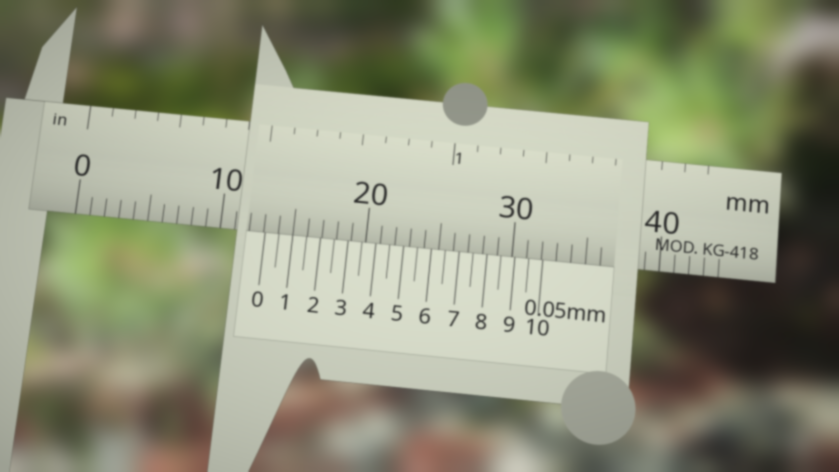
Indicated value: 13.1 mm
